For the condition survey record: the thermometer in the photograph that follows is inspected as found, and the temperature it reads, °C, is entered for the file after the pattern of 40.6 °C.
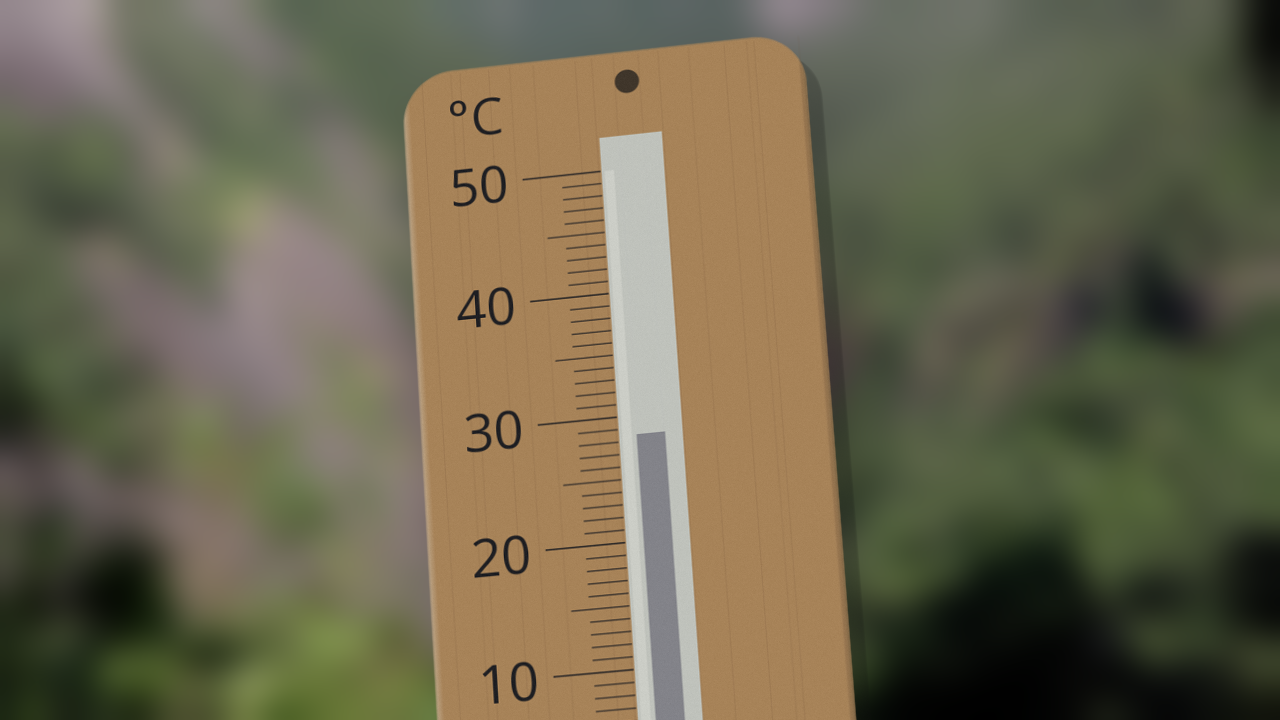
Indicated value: 28.5 °C
